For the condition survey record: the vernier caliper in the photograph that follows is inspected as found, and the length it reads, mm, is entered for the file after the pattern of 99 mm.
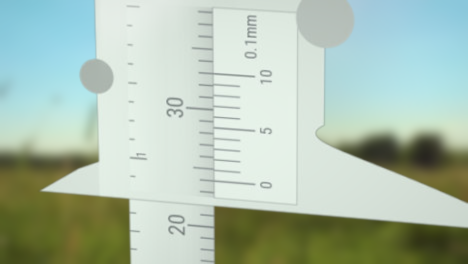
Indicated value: 24.0 mm
